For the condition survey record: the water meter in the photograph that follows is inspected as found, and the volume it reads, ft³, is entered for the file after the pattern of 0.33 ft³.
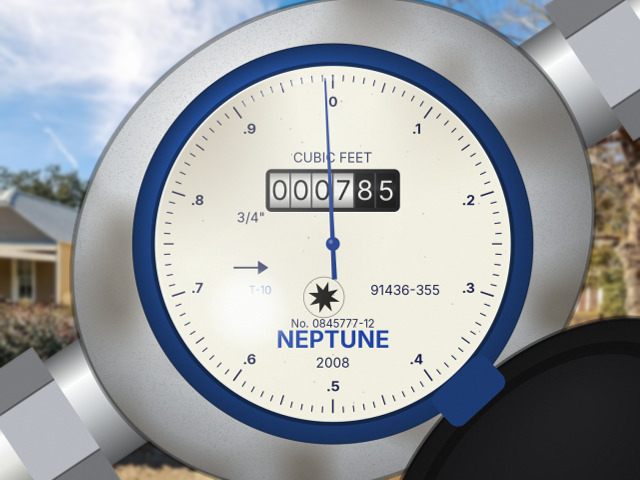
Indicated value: 784.99 ft³
